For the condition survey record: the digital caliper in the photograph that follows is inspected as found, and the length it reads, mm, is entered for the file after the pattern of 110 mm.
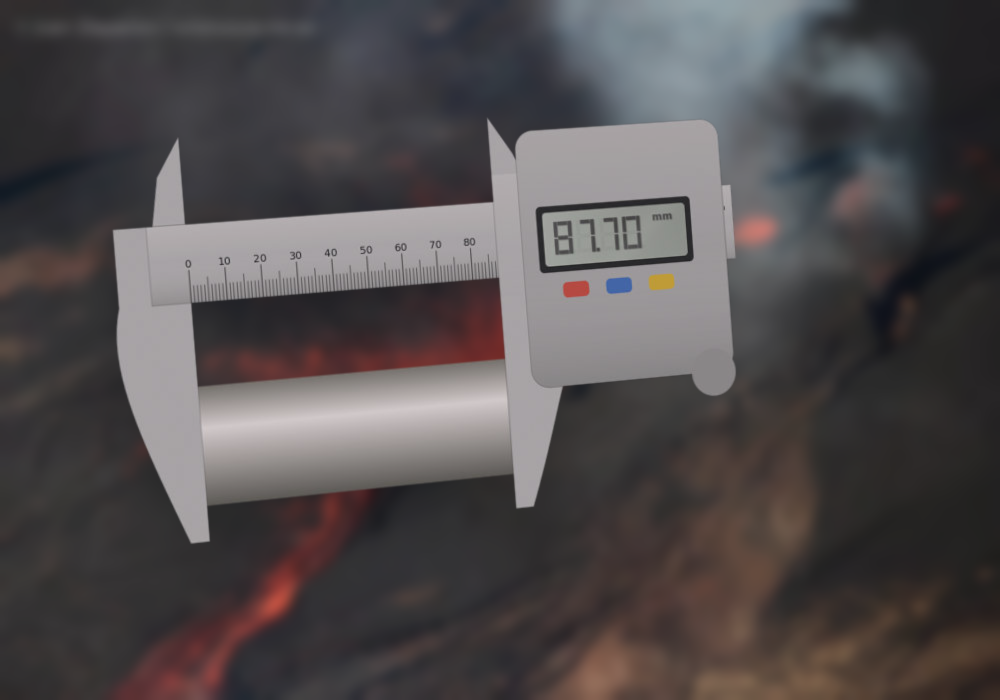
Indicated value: 87.70 mm
